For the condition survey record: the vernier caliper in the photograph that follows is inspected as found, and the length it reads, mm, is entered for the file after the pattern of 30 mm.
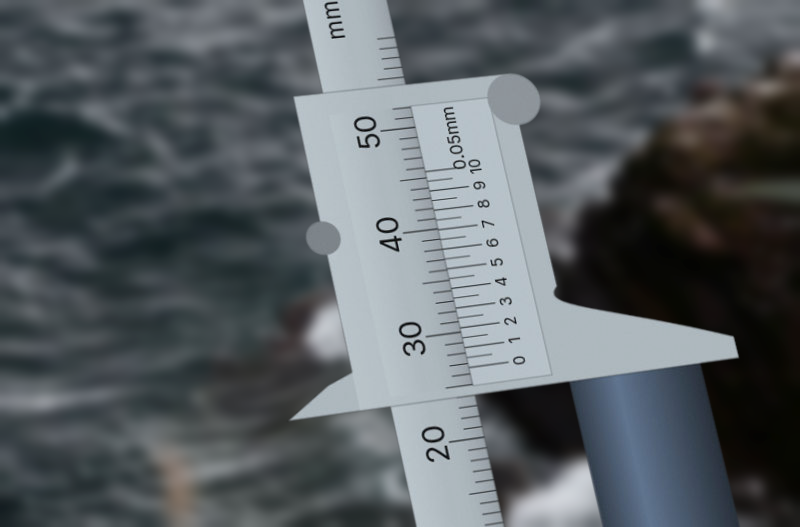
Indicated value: 26.6 mm
